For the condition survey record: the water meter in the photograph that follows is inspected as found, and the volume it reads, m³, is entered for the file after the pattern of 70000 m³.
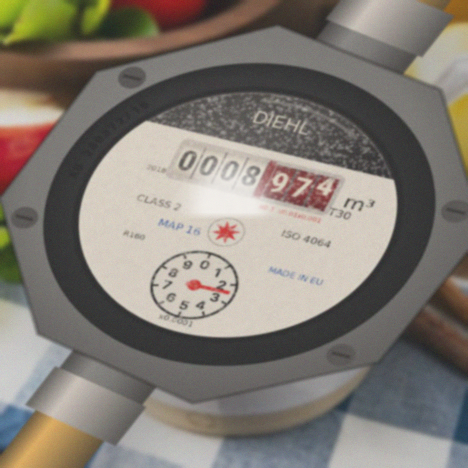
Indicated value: 8.9742 m³
